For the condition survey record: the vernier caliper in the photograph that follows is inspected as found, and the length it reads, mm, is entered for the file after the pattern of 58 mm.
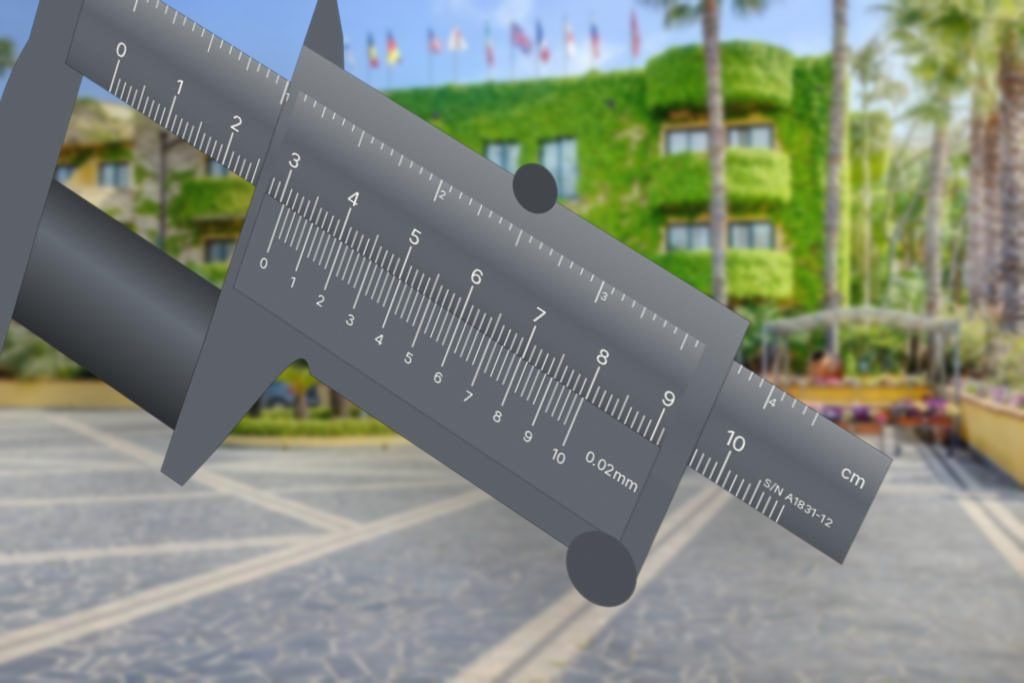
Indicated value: 30.6 mm
